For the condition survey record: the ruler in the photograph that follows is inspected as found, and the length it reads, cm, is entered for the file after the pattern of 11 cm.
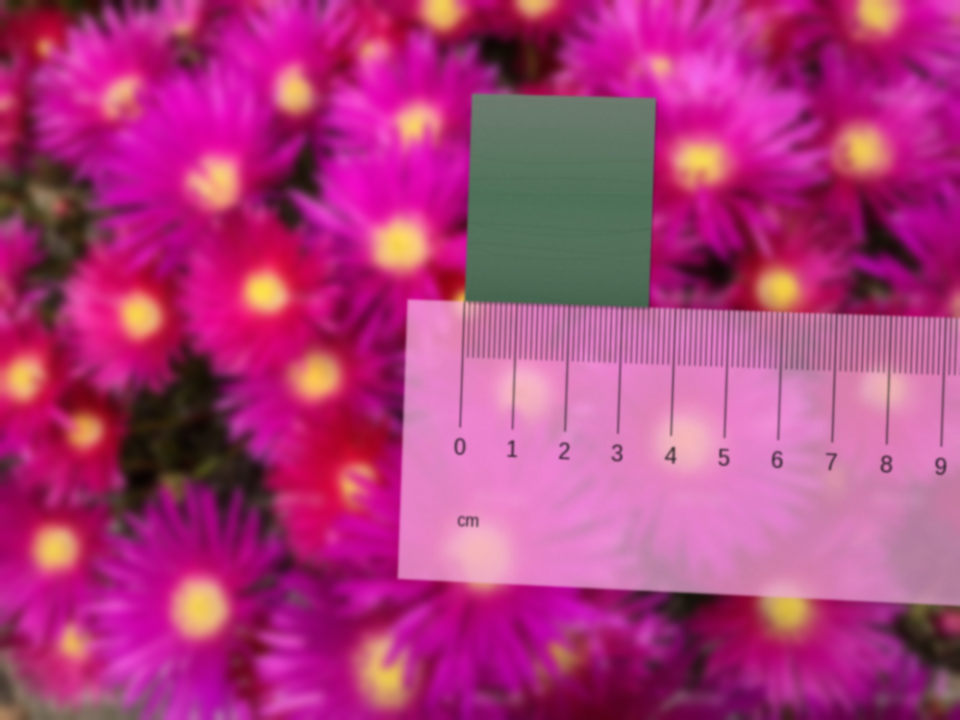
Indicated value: 3.5 cm
